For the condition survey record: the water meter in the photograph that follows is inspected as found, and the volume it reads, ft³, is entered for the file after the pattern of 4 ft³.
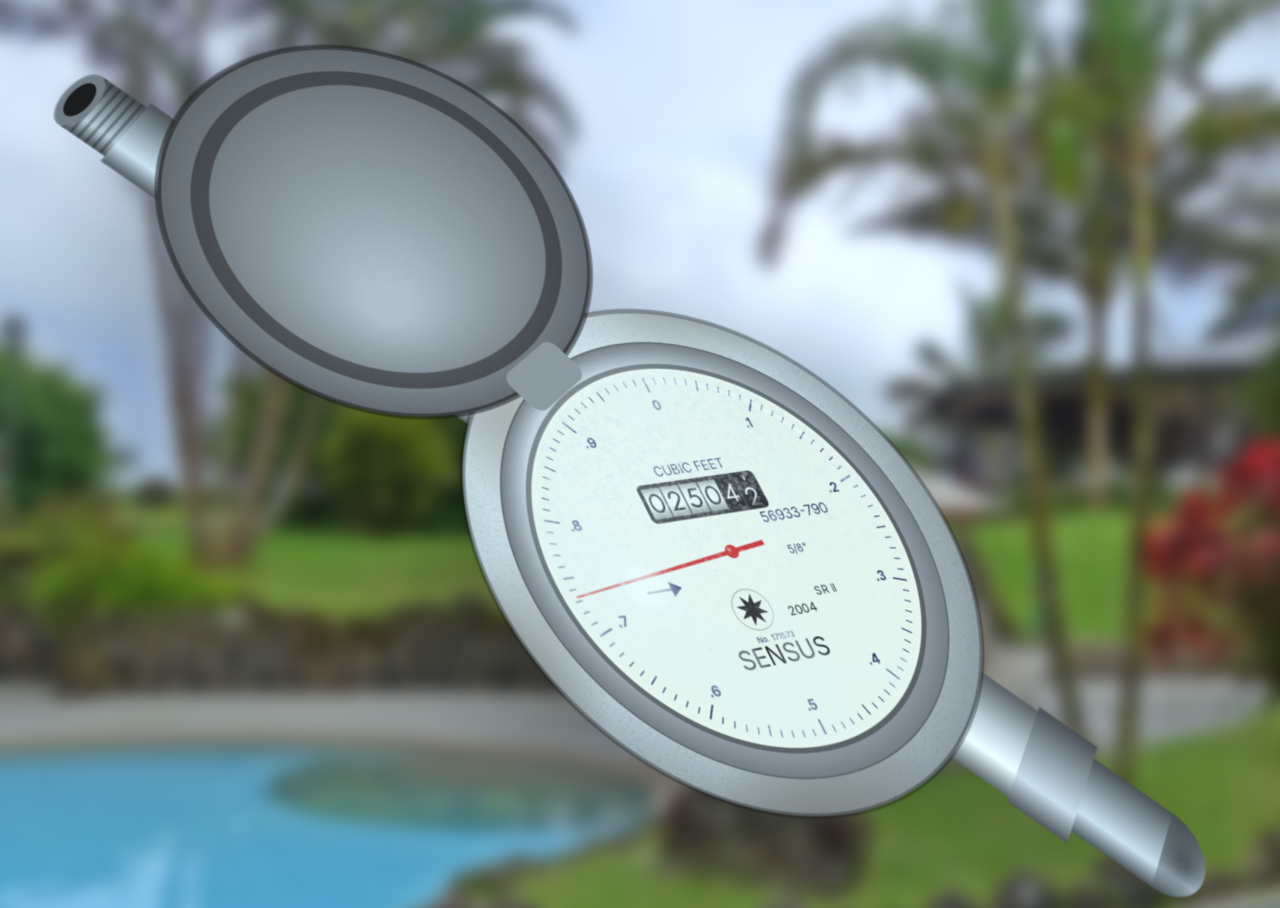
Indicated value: 25041.73 ft³
